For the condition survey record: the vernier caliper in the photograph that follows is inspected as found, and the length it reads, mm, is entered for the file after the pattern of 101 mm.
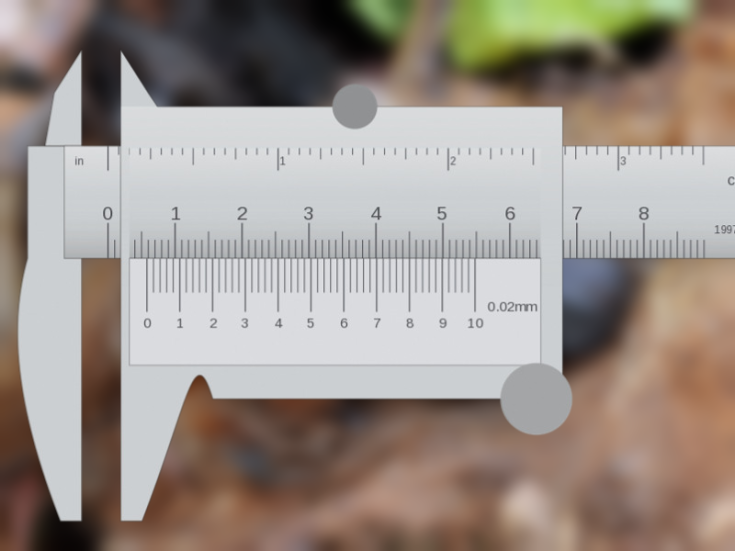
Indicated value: 5.8 mm
